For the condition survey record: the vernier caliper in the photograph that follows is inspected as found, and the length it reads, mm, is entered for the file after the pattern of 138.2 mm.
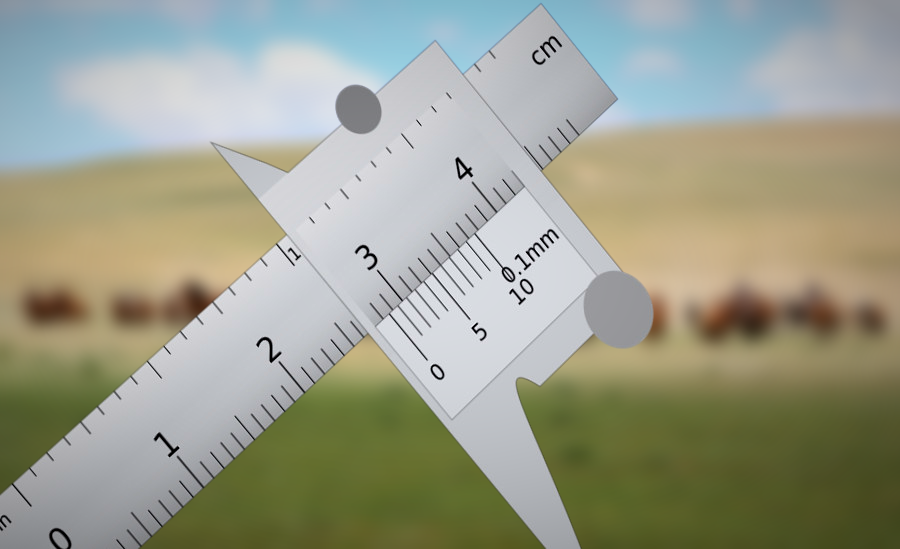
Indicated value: 28.6 mm
